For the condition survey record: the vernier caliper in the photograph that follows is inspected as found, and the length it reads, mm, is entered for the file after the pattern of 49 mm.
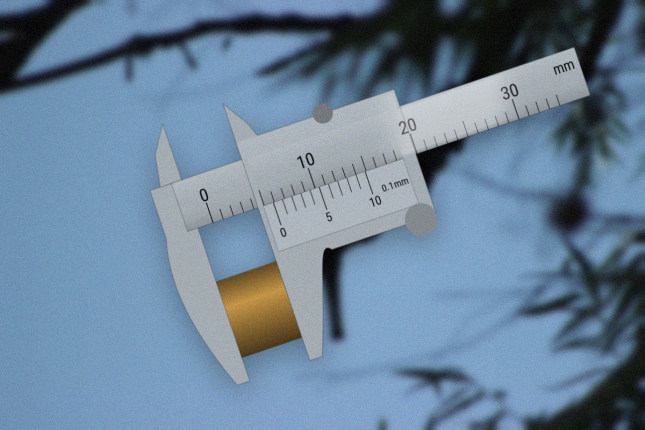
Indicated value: 5.9 mm
